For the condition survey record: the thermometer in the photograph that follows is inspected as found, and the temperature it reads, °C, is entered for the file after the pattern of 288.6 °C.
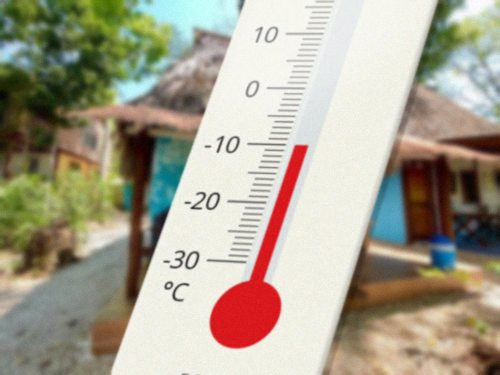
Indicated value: -10 °C
